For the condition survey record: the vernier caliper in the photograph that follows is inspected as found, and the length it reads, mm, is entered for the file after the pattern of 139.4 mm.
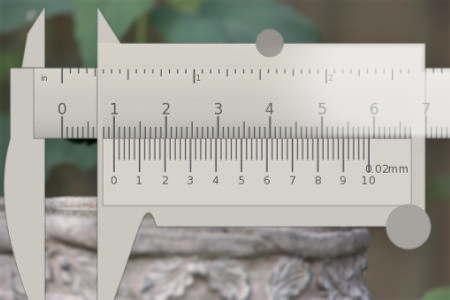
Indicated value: 10.0 mm
